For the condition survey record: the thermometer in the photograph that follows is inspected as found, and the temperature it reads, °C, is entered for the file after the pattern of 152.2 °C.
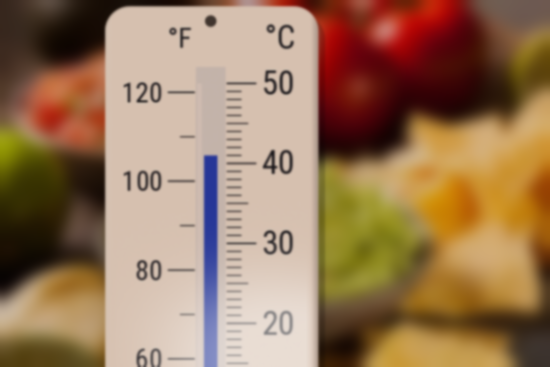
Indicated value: 41 °C
